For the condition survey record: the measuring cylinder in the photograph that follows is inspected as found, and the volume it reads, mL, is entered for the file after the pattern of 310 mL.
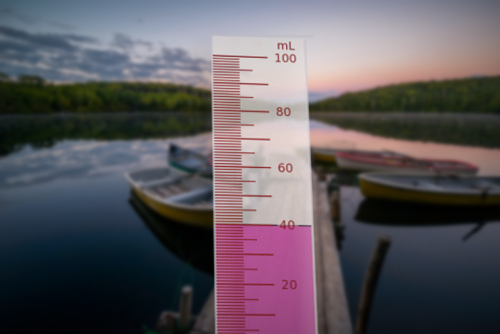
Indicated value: 40 mL
